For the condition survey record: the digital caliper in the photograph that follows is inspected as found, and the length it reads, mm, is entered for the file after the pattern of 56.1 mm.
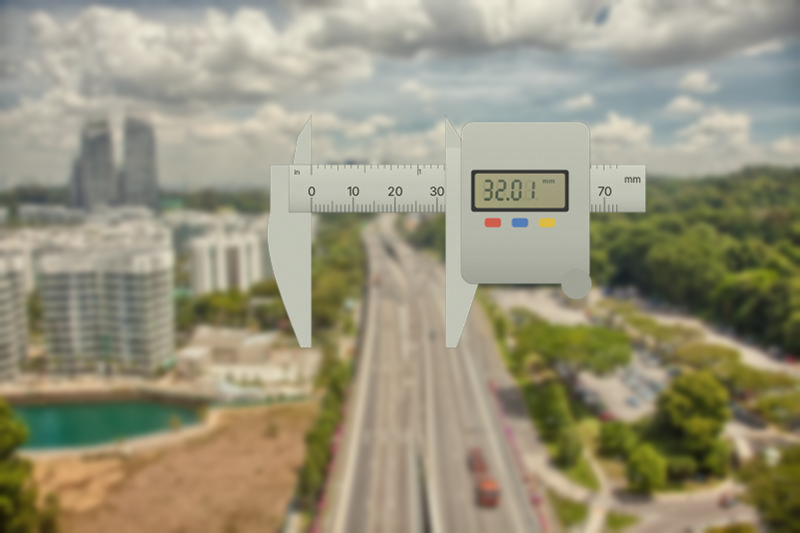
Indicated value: 32.01 mm
